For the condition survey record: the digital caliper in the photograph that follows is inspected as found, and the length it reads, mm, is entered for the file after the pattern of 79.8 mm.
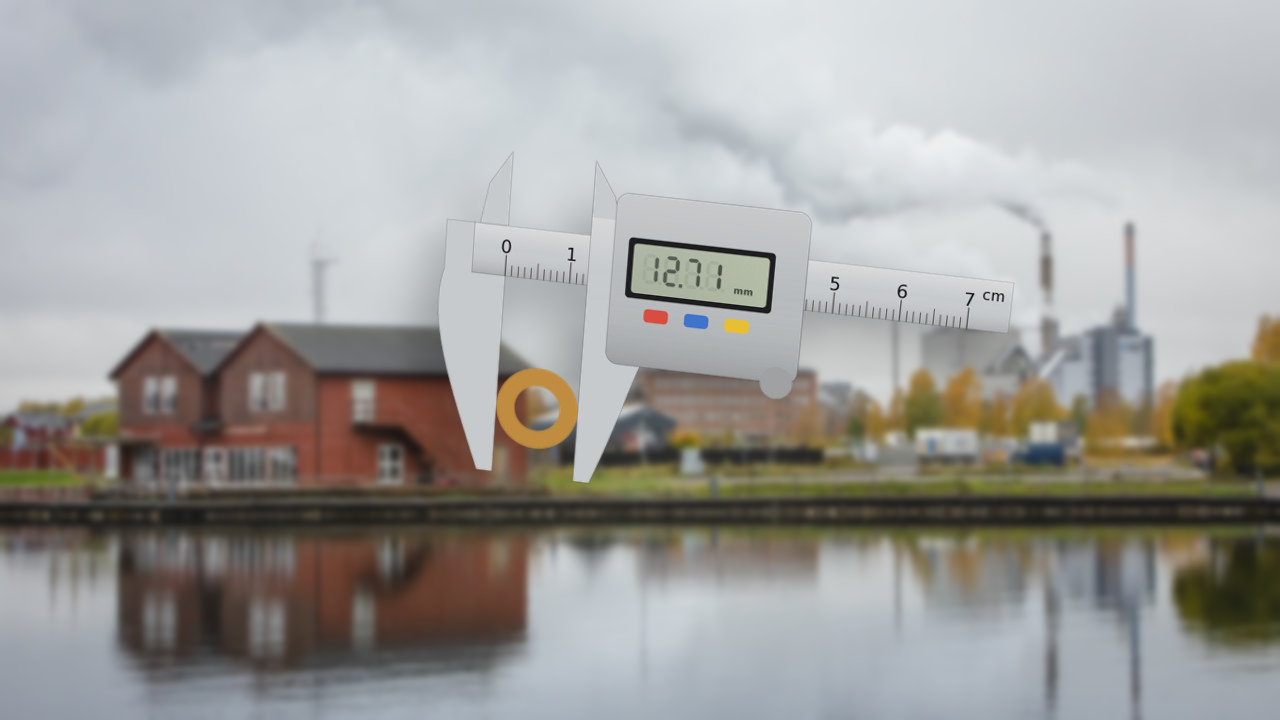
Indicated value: 12.71 mm
